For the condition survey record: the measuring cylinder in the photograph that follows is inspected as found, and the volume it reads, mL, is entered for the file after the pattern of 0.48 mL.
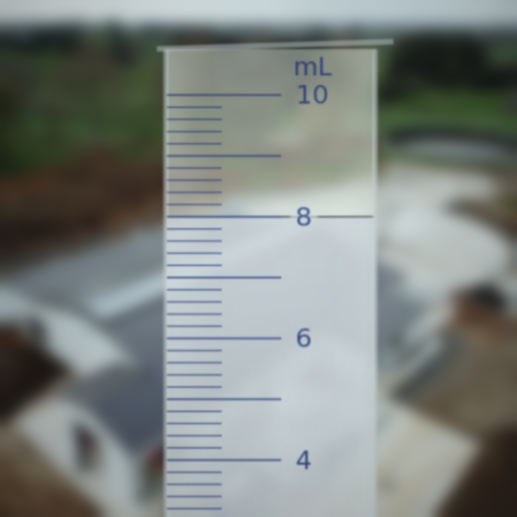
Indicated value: 8 mL
